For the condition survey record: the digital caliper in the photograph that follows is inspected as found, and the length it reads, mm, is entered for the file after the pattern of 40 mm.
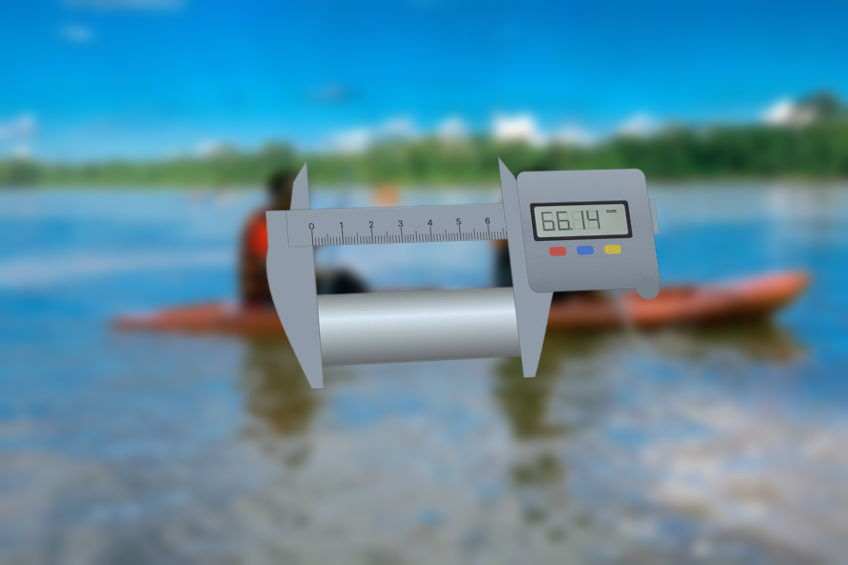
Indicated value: 66.14 mm
